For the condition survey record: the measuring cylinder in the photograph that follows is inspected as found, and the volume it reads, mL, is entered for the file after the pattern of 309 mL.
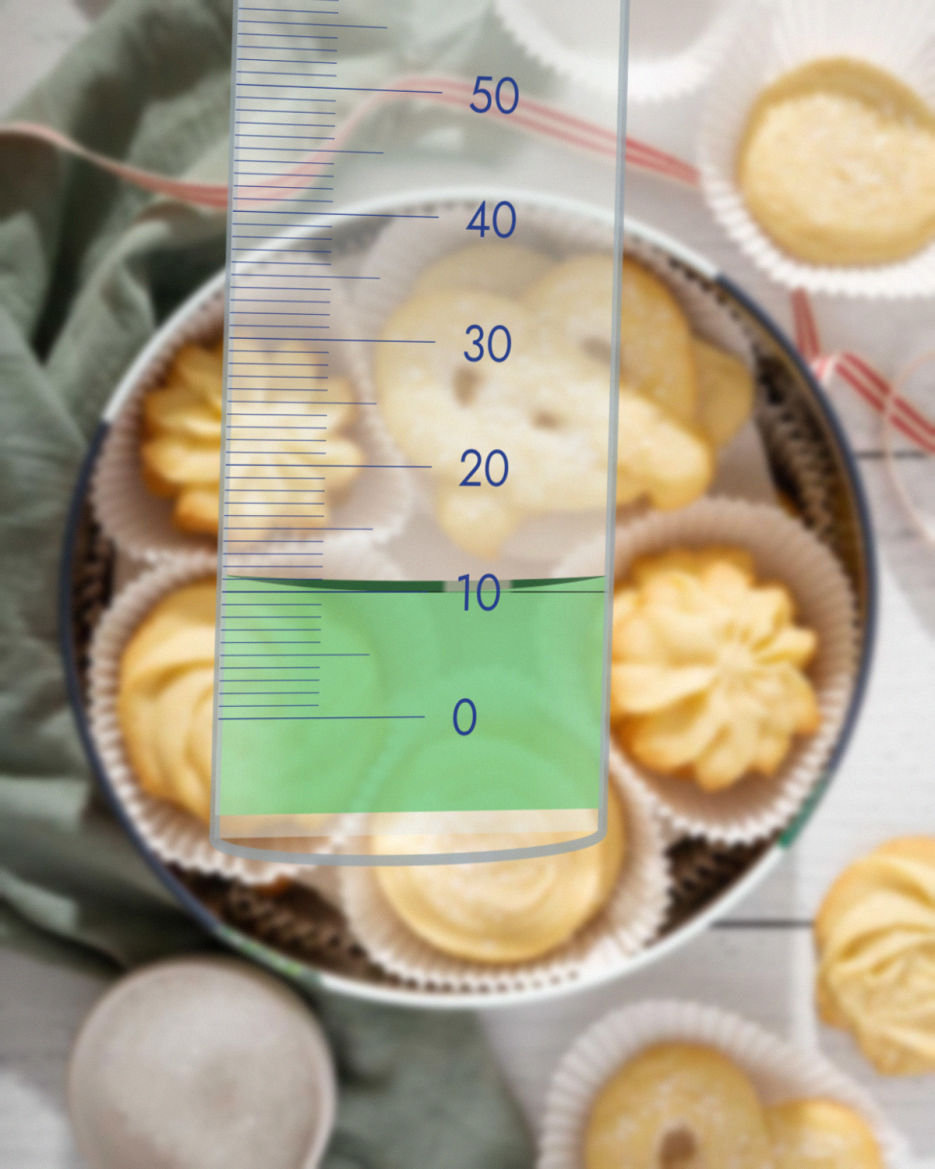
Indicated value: 10 mL
